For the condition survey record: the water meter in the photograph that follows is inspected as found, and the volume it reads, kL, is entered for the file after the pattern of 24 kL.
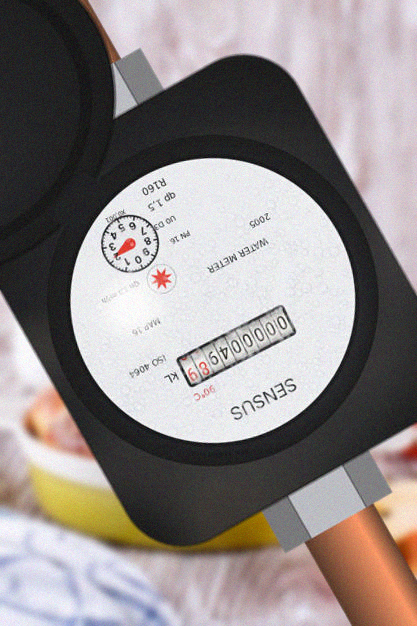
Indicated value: 49.892 kL
